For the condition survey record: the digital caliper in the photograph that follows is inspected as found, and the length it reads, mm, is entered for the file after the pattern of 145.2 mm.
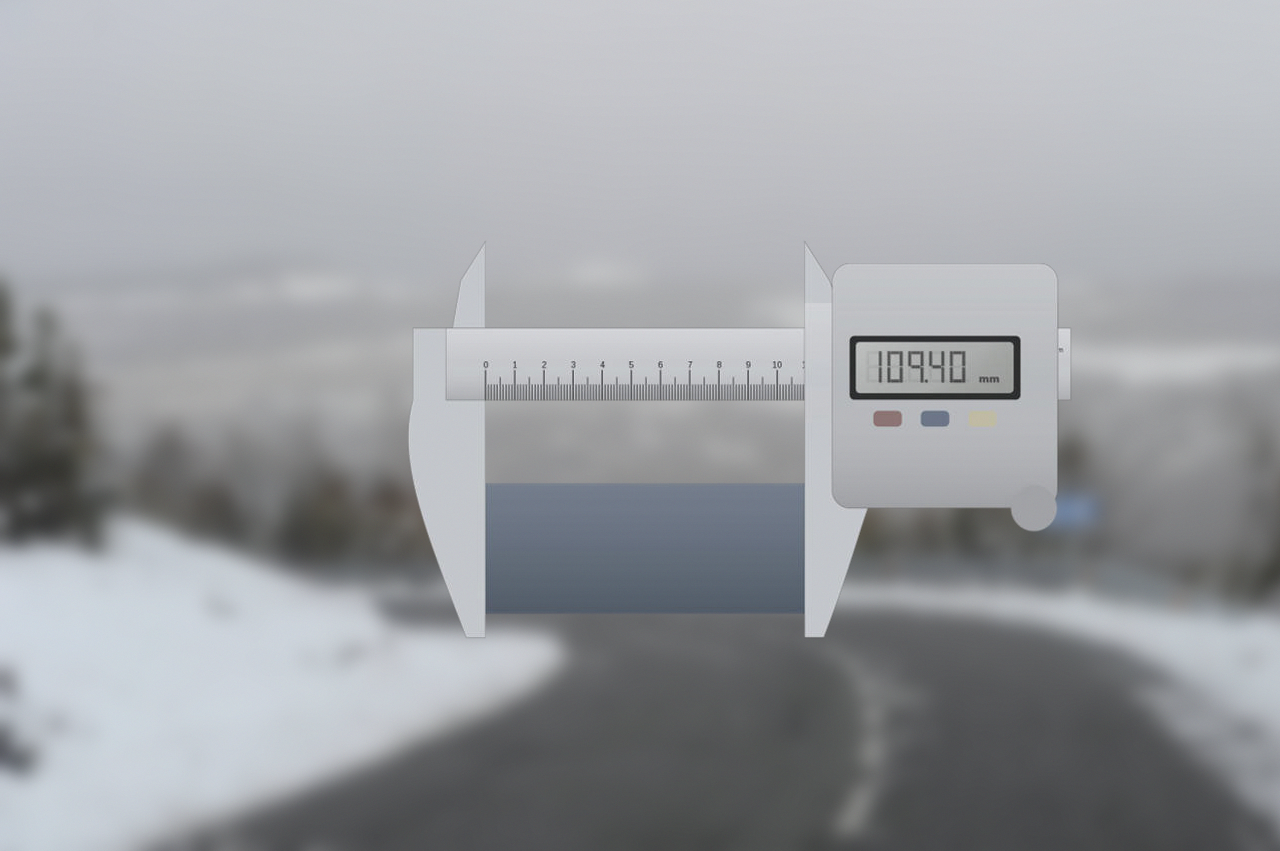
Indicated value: 109.40 mm
